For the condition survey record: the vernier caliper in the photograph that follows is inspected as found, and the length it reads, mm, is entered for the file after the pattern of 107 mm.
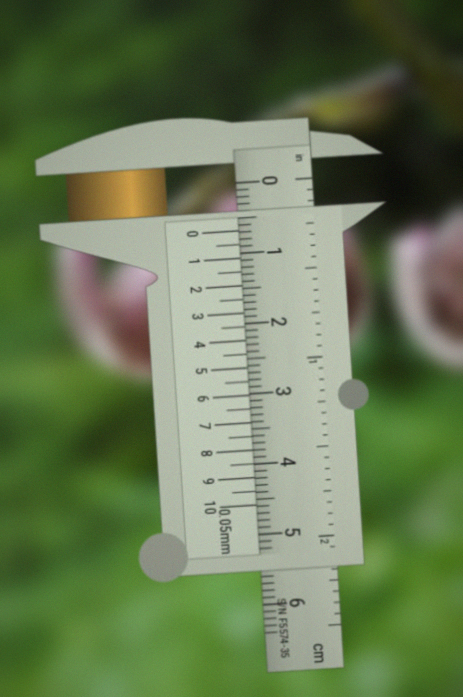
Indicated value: 6.8 mm
